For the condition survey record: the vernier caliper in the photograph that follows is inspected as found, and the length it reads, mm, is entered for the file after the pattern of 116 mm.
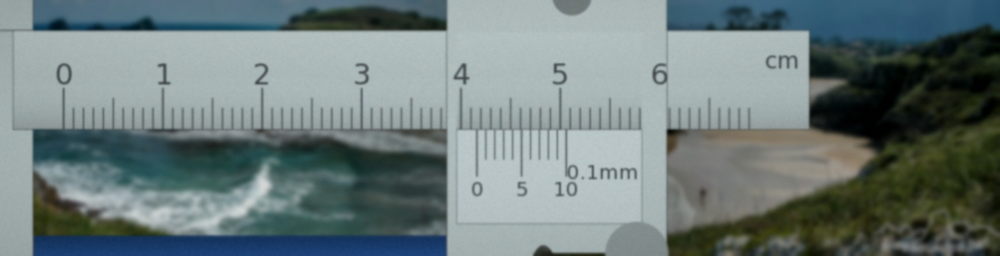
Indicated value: 41.6 mm
